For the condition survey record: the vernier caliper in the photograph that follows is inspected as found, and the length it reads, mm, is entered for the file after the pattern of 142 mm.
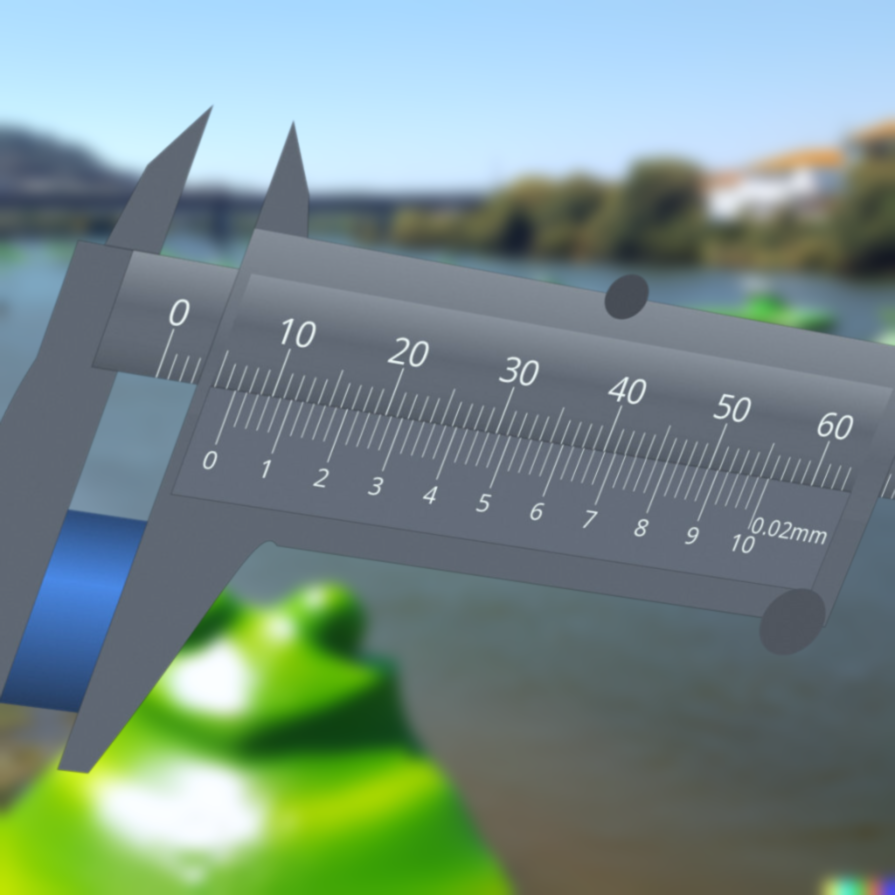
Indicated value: 6.8 mm
